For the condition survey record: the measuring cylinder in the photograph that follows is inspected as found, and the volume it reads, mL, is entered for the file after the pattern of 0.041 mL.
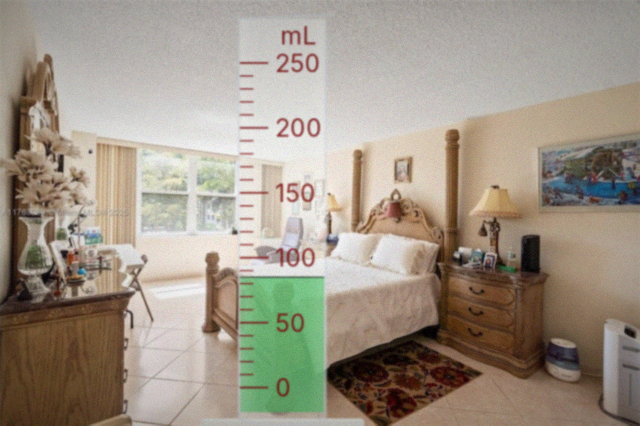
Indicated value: 85 mL
